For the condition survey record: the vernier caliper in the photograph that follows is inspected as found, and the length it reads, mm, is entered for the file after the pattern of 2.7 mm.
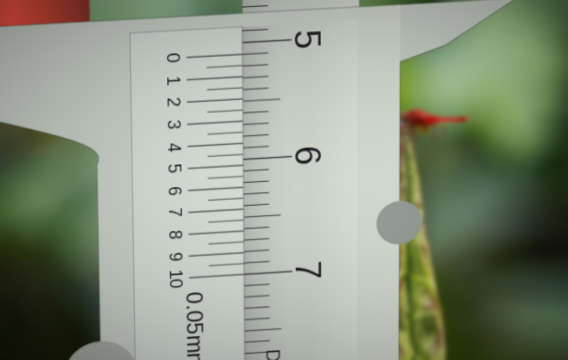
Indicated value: 51.0 mm
